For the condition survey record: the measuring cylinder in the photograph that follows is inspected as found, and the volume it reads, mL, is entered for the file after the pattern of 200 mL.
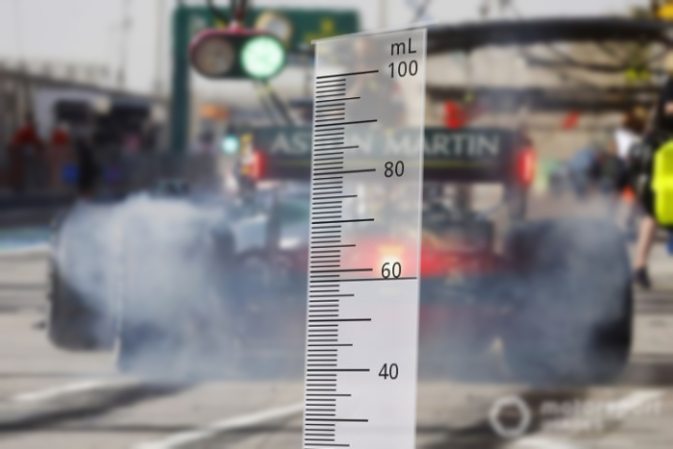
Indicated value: 58 mL
